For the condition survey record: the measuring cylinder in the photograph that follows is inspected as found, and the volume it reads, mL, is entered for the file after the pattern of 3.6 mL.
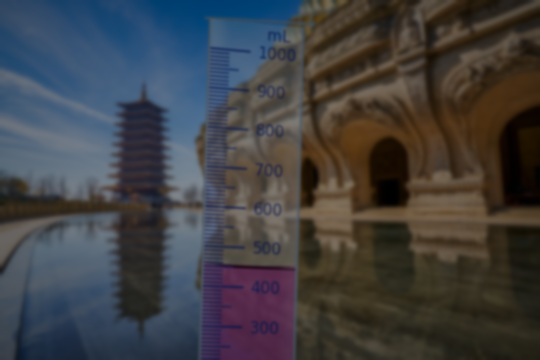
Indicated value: 450 mL
